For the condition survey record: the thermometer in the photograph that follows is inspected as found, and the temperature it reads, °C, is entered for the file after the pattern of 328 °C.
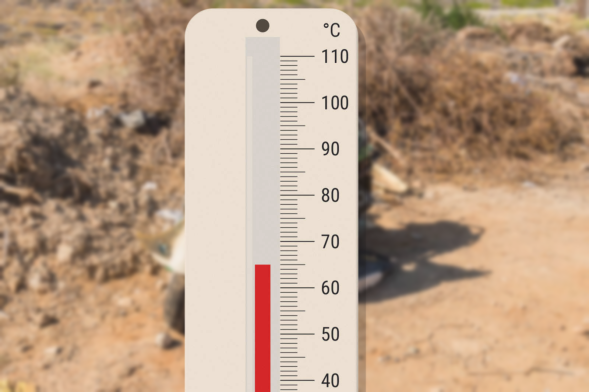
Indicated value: 65 °C
